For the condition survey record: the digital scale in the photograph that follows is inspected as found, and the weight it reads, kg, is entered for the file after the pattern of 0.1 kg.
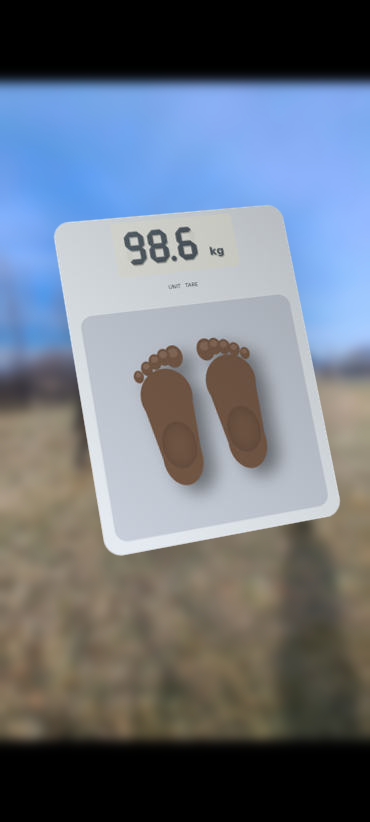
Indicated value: 98.6 kg
